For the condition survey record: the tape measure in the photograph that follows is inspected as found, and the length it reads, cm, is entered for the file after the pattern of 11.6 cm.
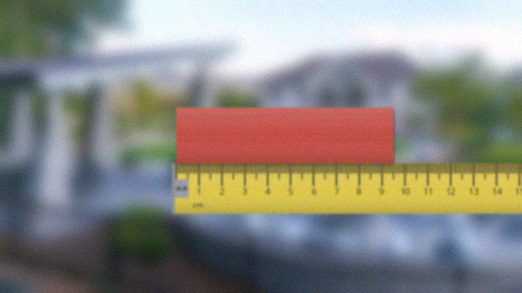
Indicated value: 9.5 cm
